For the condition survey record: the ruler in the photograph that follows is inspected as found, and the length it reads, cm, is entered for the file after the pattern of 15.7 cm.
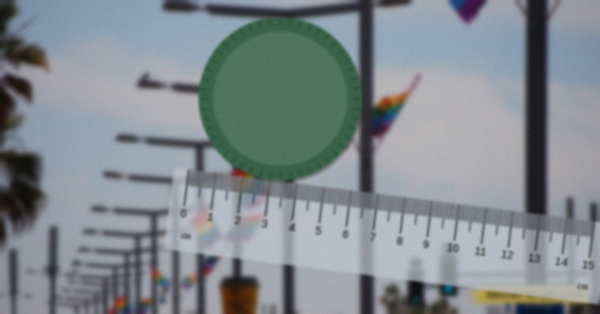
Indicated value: 6 cm
